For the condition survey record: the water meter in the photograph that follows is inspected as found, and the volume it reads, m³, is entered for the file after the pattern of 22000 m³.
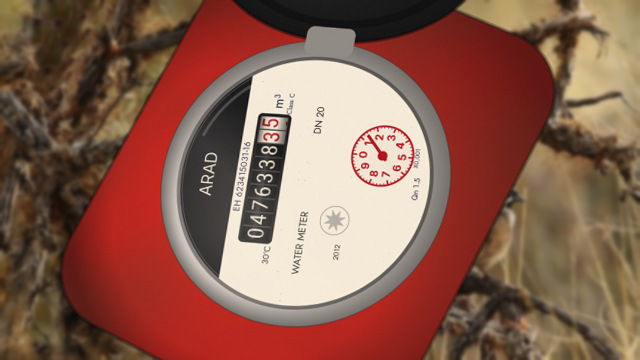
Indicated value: 476338.351 m³
